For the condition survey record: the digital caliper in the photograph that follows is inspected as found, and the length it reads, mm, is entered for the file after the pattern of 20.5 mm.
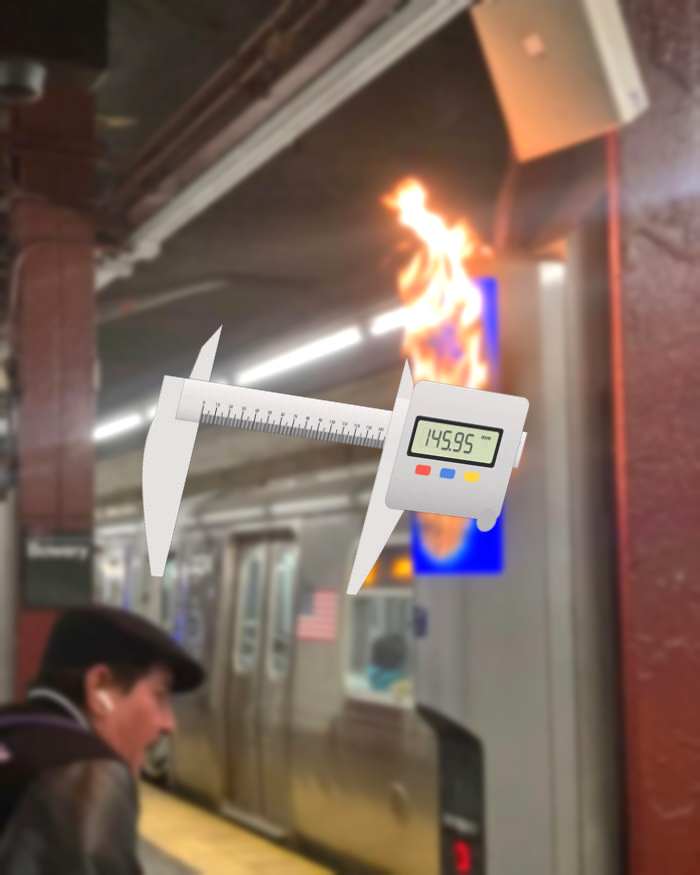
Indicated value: 145.95 mm
